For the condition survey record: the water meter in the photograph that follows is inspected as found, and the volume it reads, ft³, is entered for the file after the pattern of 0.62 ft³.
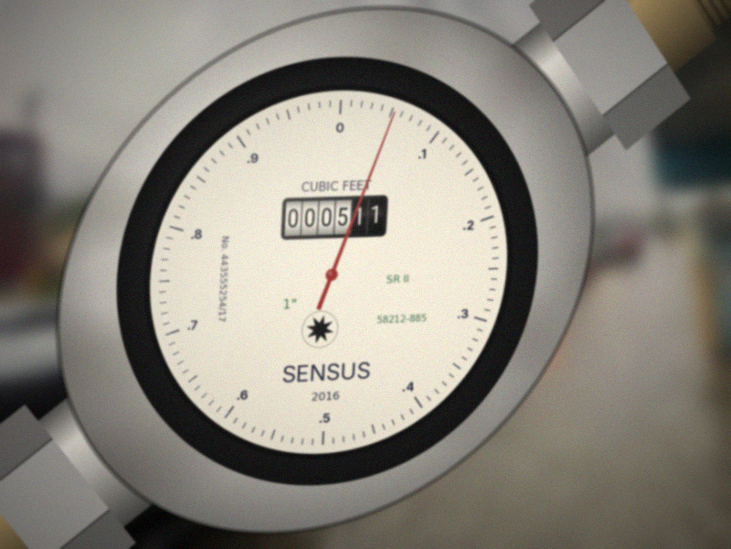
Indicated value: 511.05 ft³
